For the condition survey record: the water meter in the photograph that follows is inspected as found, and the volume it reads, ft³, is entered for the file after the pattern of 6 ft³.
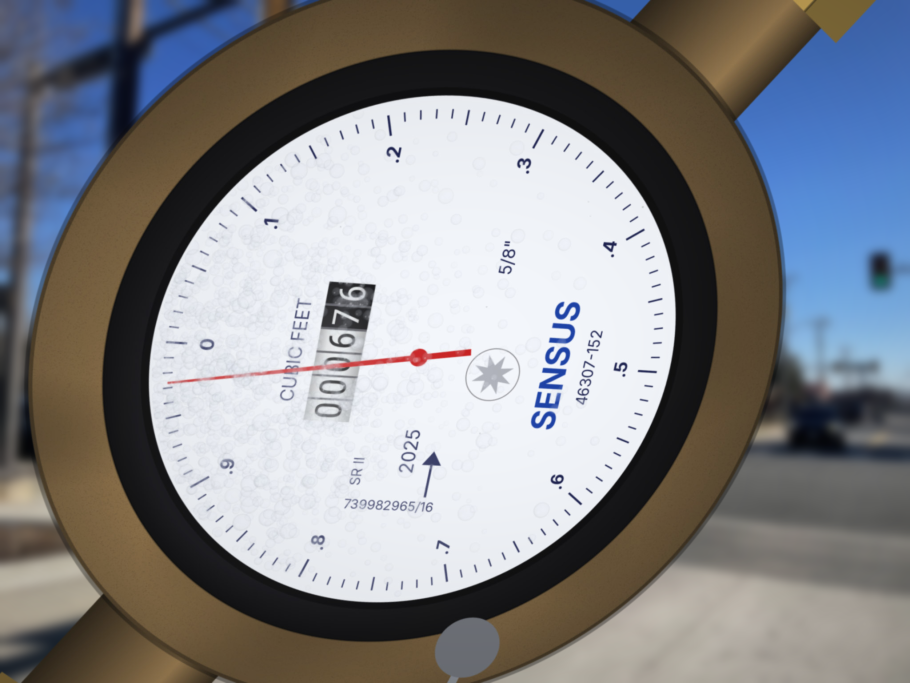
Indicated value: 675.97 ft³
